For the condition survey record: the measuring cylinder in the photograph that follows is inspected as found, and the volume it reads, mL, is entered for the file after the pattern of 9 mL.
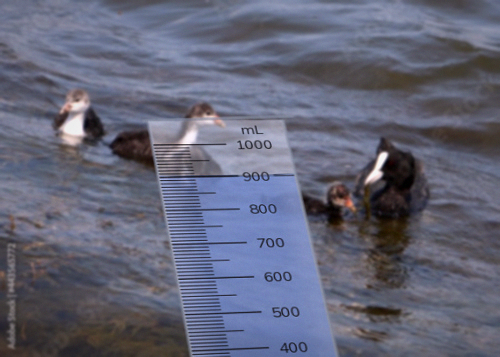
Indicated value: 900 mL
